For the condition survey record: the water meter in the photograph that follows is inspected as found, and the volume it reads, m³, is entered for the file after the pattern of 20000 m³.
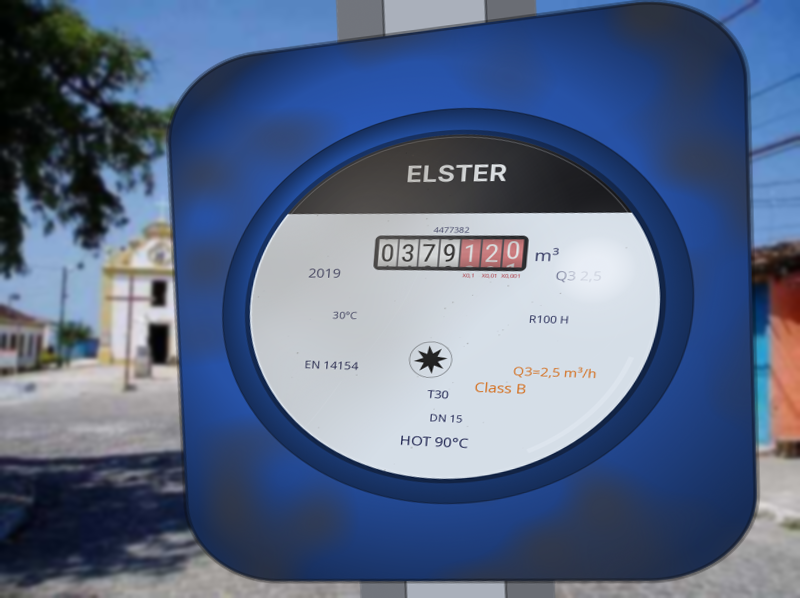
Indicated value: 379.120 m³
